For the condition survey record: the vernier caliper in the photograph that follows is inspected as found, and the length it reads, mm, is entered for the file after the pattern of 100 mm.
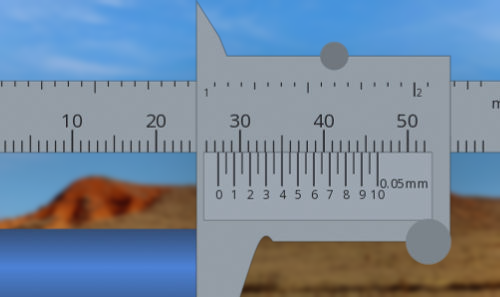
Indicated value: 27.4 mm
